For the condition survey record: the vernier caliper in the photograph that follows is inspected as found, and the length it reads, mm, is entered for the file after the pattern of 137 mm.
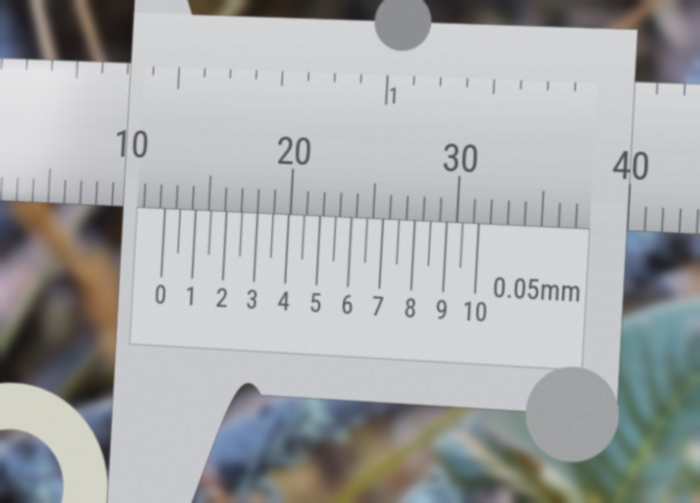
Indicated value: 12.3 mm
